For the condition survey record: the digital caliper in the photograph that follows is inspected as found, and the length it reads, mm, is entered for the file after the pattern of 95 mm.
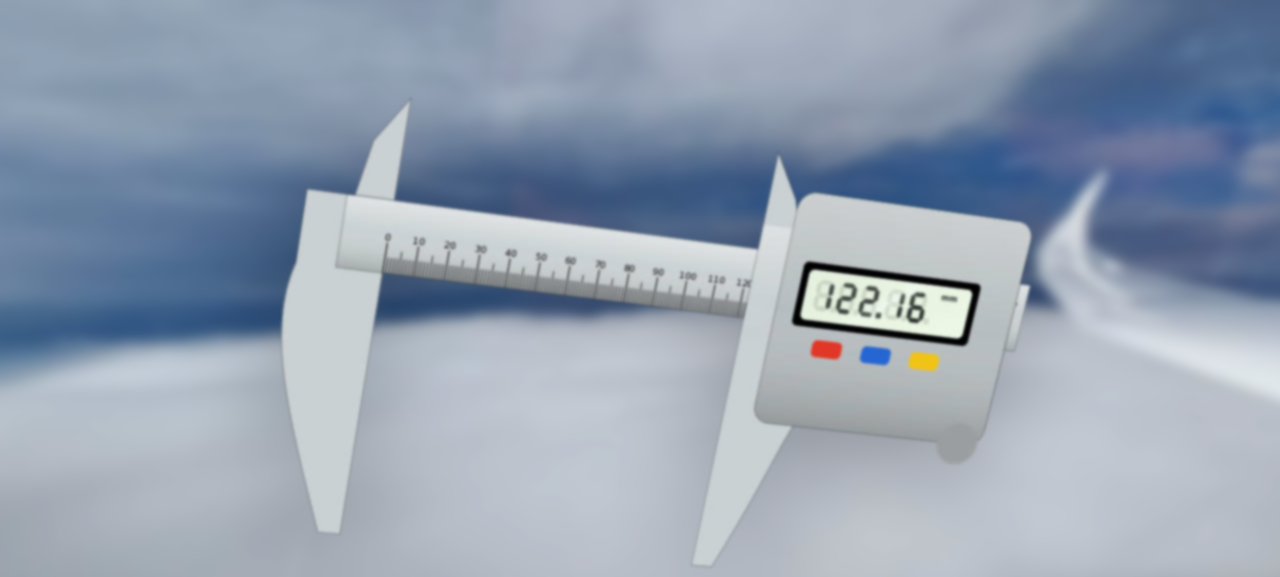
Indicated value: 122.16 mm
